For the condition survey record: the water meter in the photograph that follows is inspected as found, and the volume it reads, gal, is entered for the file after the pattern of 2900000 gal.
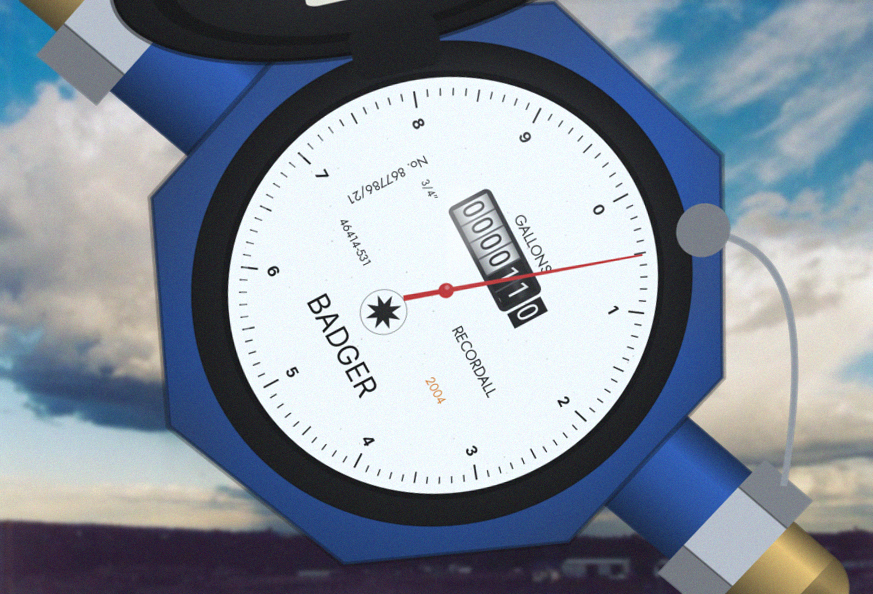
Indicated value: 110.5 gal
